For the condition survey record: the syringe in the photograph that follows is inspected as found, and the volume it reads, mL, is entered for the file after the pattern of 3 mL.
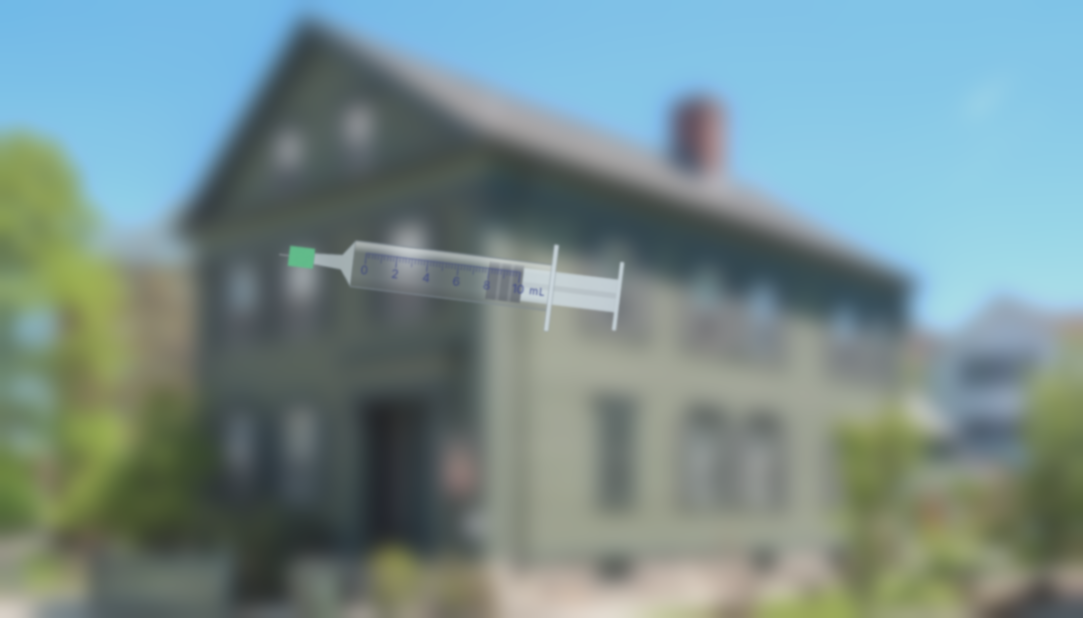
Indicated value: 8 mL
